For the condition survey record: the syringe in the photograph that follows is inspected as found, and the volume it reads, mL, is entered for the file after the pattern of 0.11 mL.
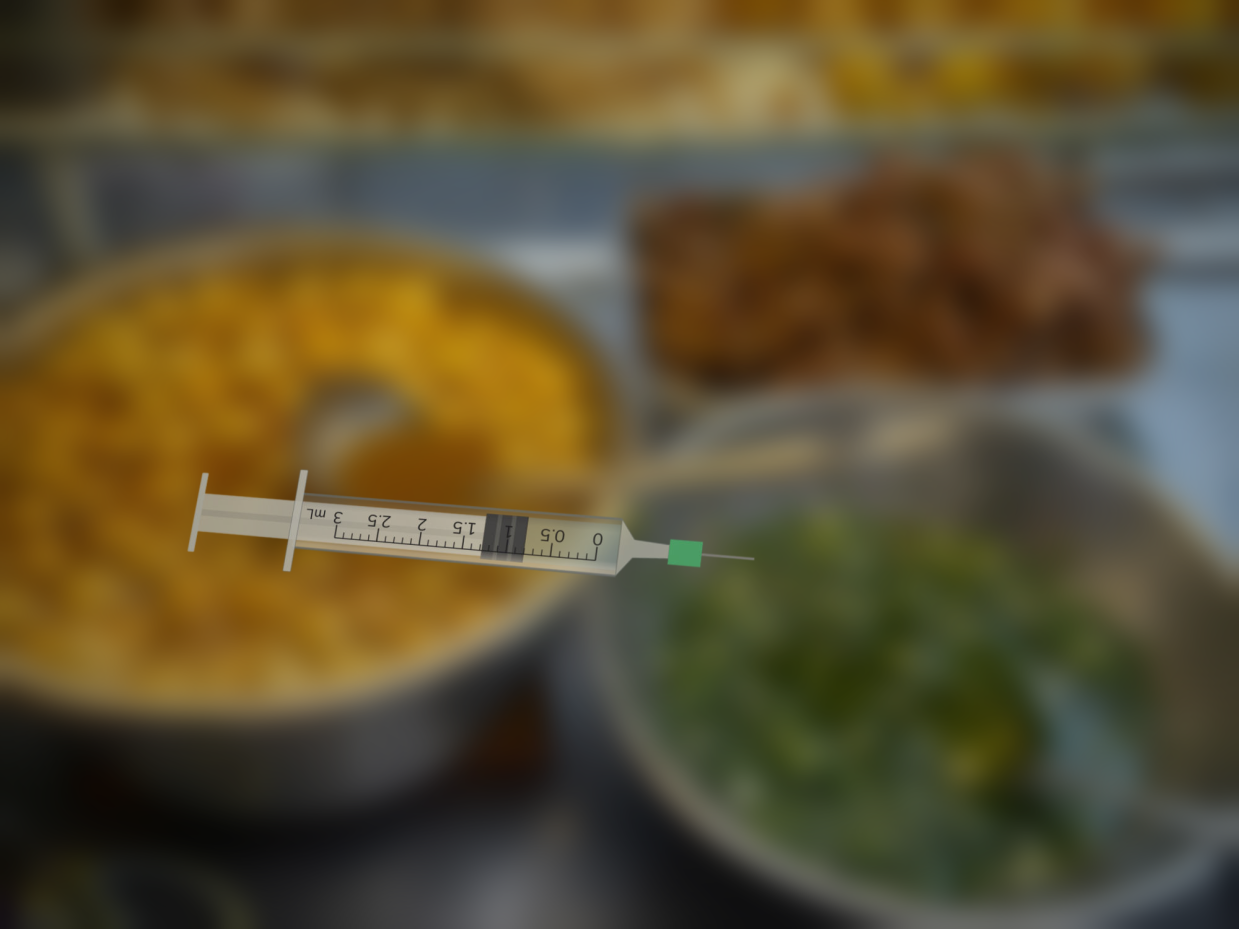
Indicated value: 0.8 mL
